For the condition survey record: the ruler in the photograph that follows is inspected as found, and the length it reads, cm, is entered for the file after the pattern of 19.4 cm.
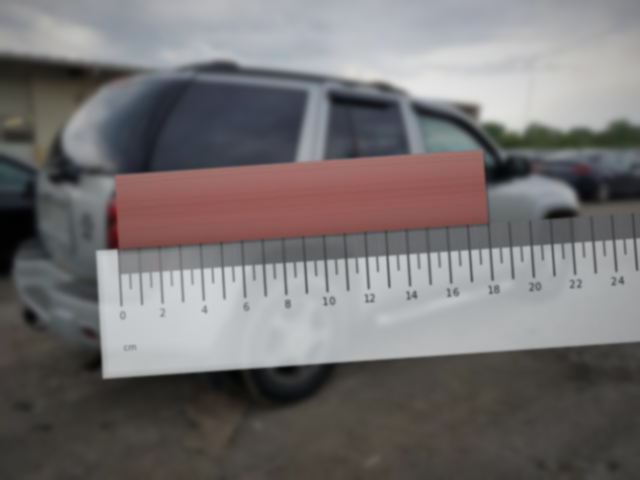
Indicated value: 18 cm
